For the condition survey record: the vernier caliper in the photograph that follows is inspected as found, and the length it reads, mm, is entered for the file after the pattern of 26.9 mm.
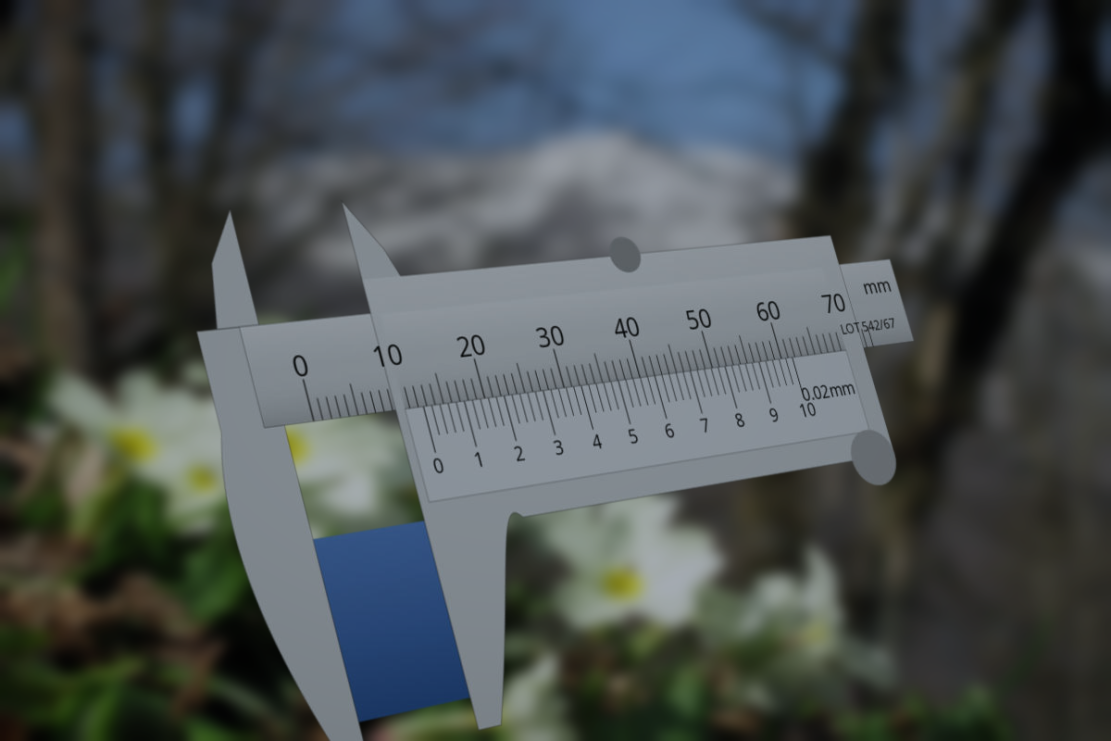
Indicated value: 12.6 mm
